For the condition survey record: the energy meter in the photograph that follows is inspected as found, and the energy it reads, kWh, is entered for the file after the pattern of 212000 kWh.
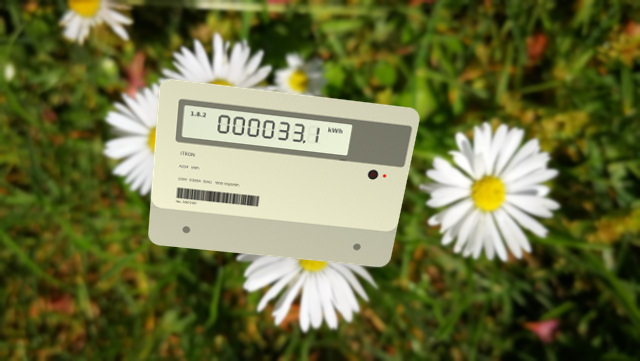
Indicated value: 33.1 kWh
